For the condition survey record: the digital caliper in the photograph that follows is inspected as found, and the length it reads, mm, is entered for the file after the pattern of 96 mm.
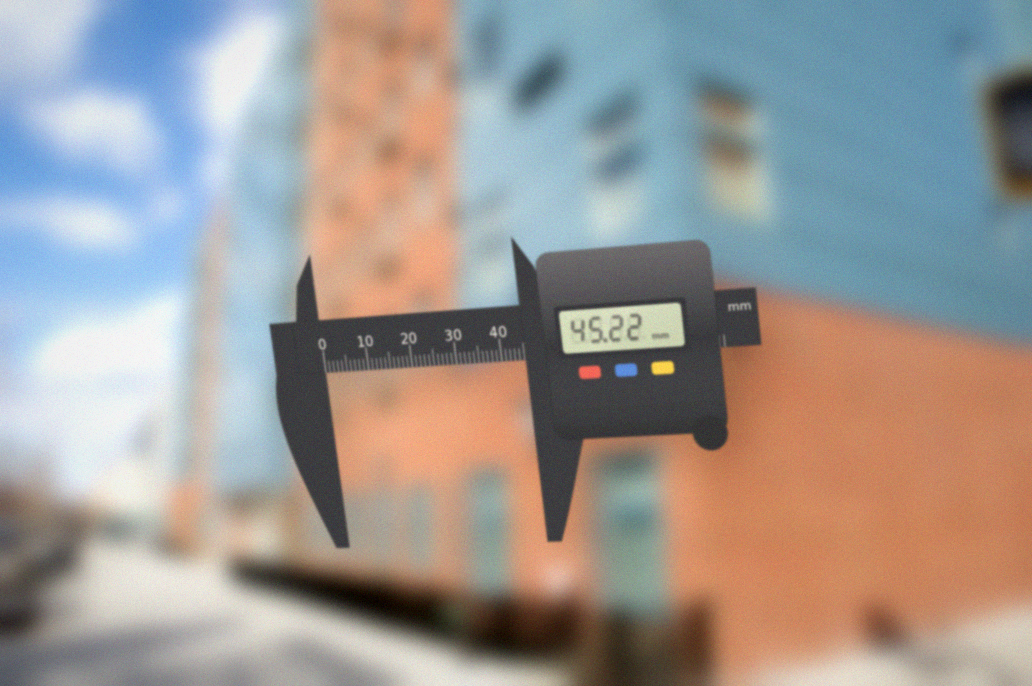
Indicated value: 45.22 mm
